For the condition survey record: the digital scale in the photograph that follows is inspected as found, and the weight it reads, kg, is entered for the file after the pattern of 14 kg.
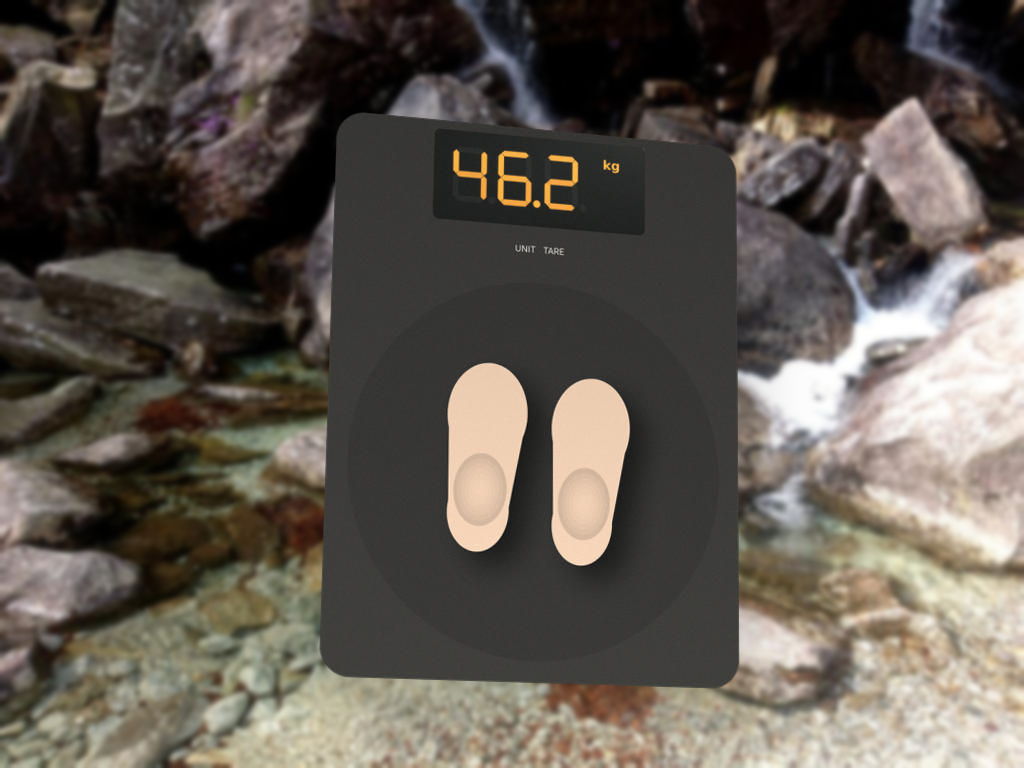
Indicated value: 46.2 kg
